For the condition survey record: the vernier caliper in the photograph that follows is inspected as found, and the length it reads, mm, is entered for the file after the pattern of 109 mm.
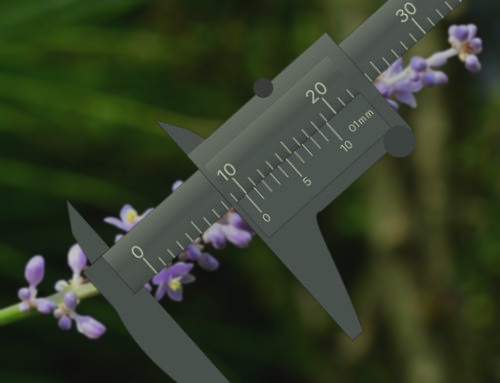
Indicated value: 9.9 mm
